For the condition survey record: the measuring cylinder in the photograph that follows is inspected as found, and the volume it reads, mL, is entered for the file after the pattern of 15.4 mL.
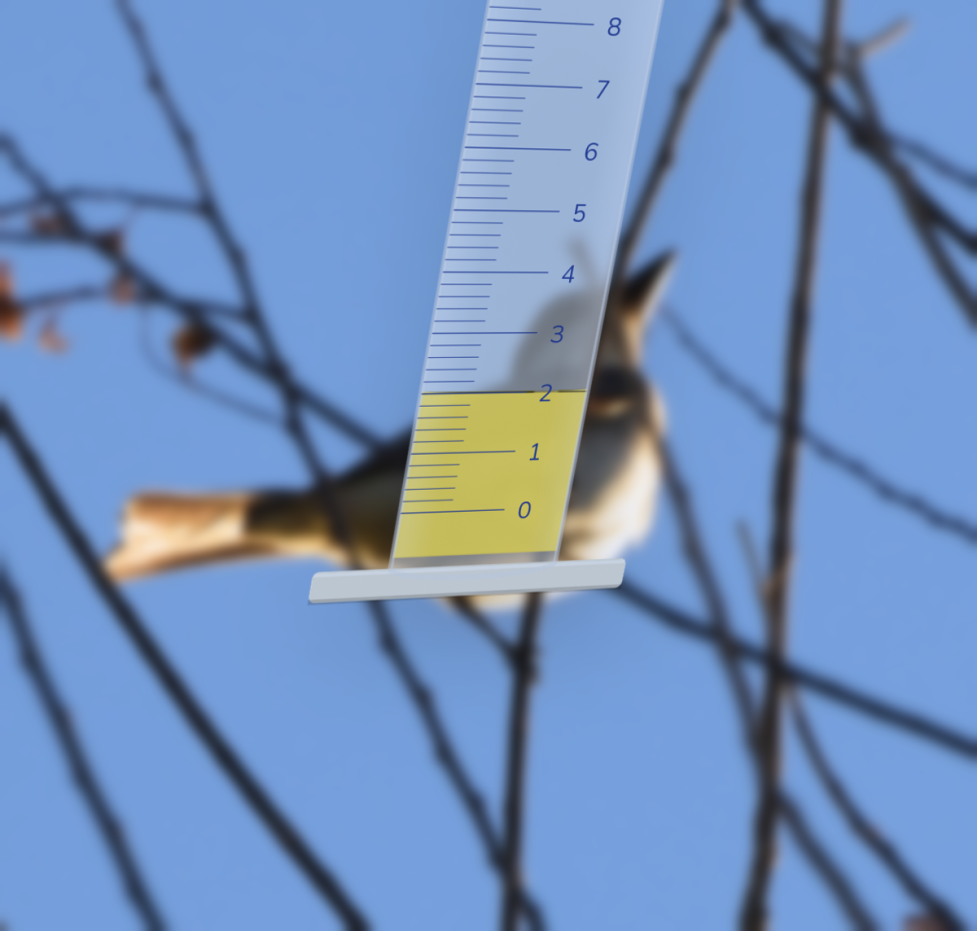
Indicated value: 2 mL
